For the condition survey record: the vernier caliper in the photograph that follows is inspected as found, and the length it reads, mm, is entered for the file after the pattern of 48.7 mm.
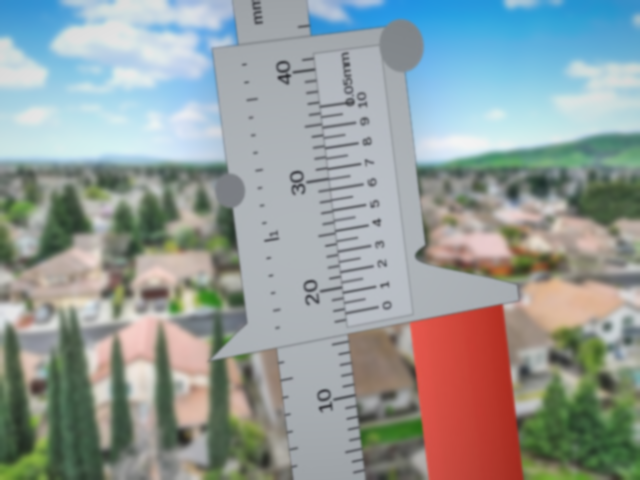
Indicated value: 17.6 mm
